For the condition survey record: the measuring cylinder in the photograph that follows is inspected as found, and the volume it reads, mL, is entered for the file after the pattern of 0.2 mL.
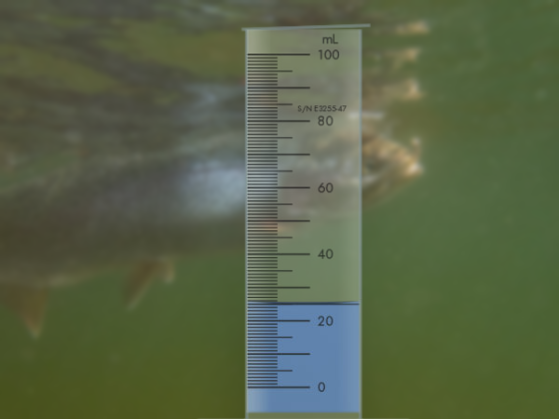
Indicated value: 25 mL
